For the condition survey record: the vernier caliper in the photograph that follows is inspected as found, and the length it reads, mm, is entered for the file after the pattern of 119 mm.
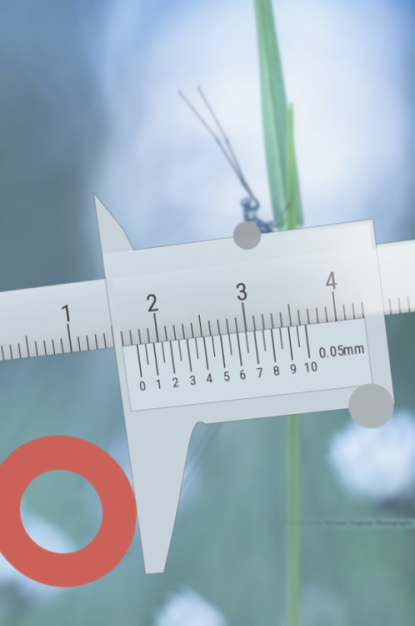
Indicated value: 17.6 mm
